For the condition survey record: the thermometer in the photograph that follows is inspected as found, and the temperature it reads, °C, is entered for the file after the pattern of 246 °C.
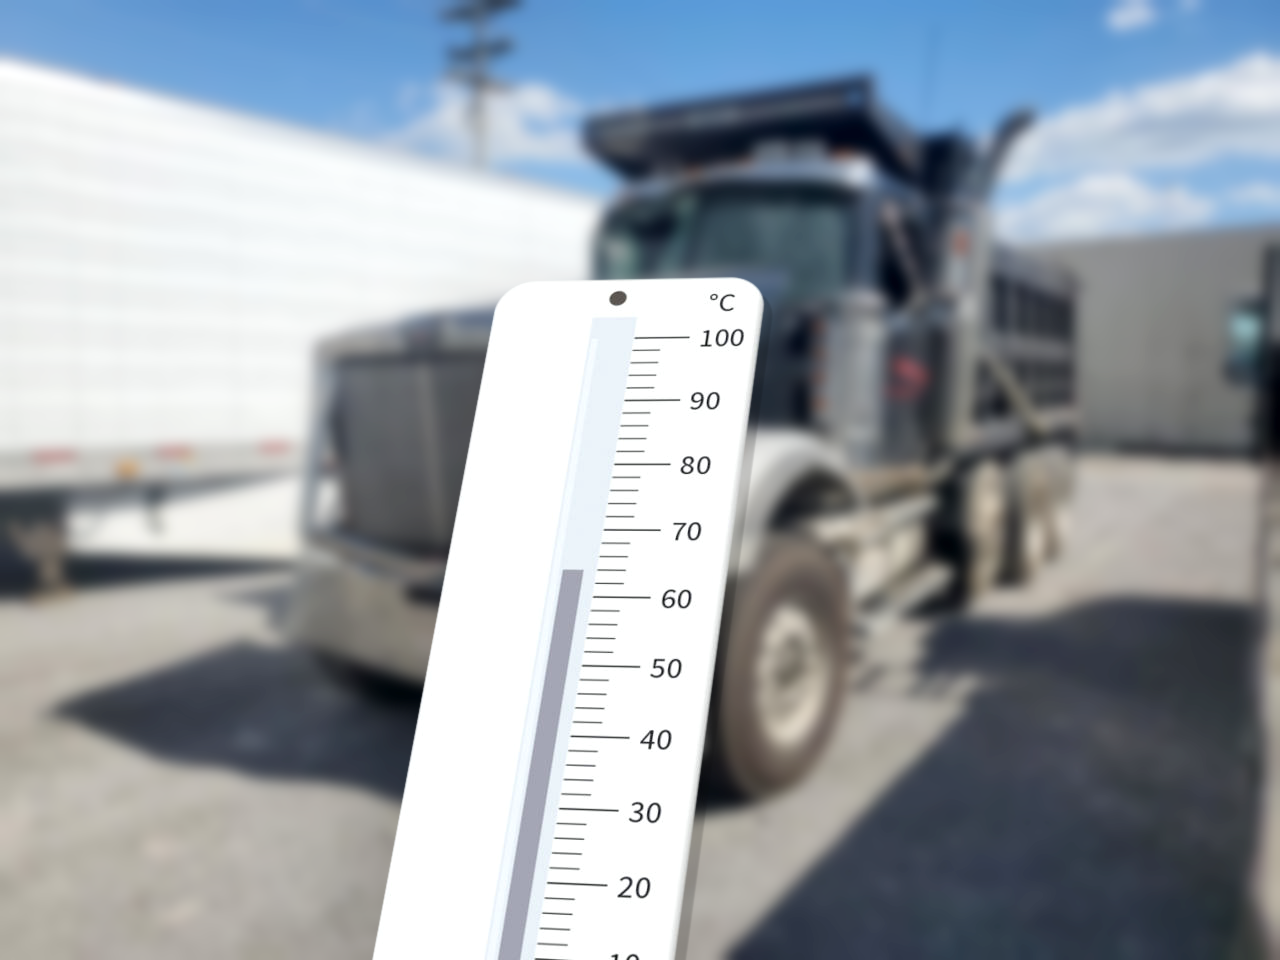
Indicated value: 64 °C
